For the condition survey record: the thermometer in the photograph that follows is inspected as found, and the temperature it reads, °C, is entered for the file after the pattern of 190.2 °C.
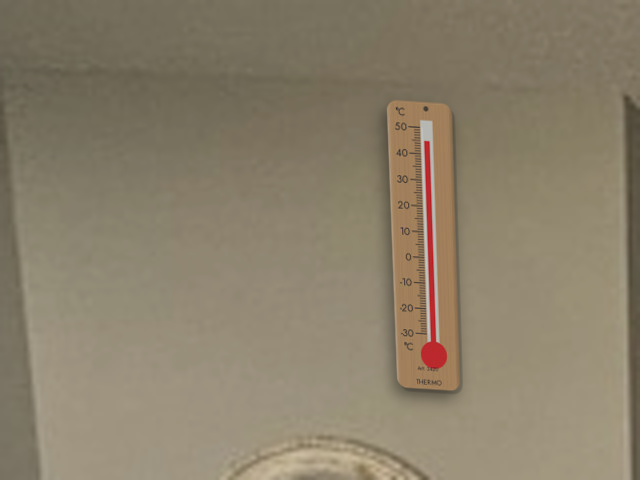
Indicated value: 45 °C
